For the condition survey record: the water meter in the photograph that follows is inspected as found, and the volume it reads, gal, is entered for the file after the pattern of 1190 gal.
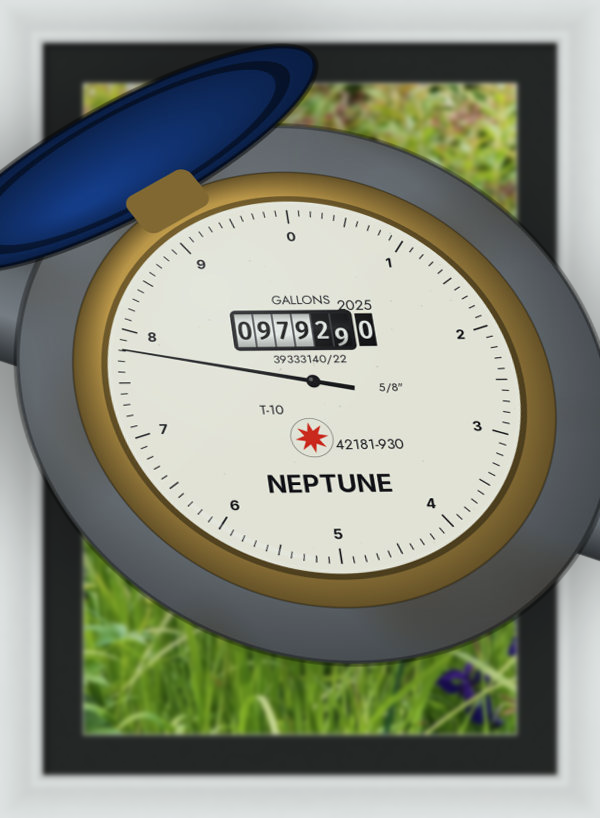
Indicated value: 979287.8 gal
